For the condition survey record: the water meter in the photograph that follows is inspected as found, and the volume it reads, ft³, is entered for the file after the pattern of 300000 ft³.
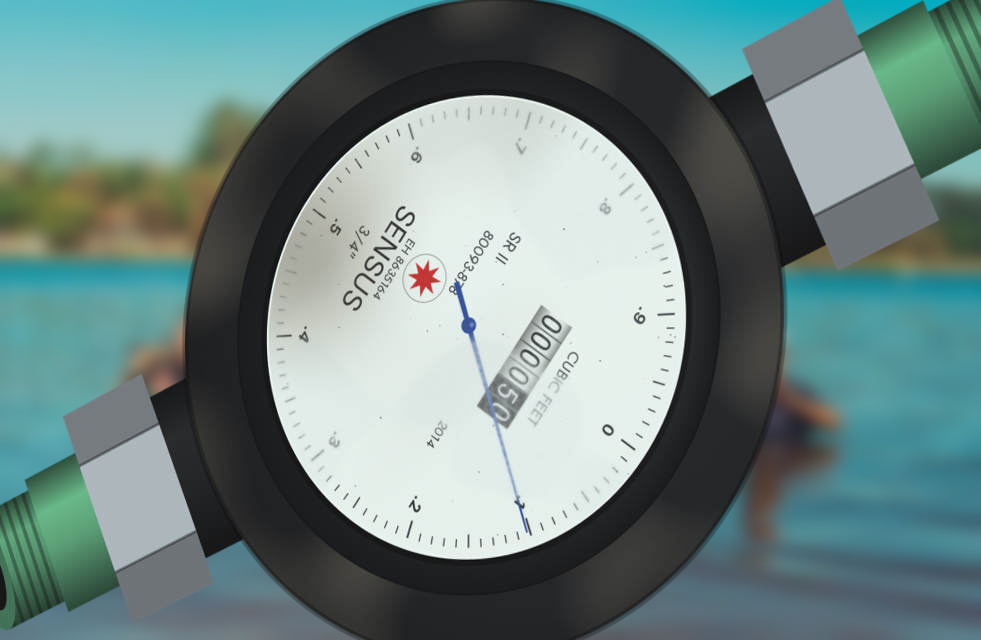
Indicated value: 50.10 ft³
